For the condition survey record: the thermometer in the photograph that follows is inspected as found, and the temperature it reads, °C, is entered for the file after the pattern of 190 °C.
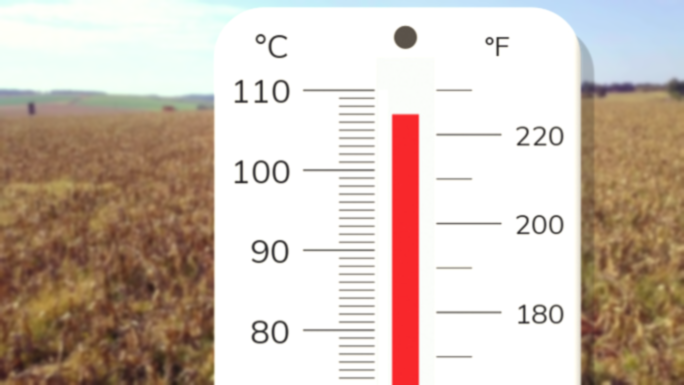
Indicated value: 107 °C
